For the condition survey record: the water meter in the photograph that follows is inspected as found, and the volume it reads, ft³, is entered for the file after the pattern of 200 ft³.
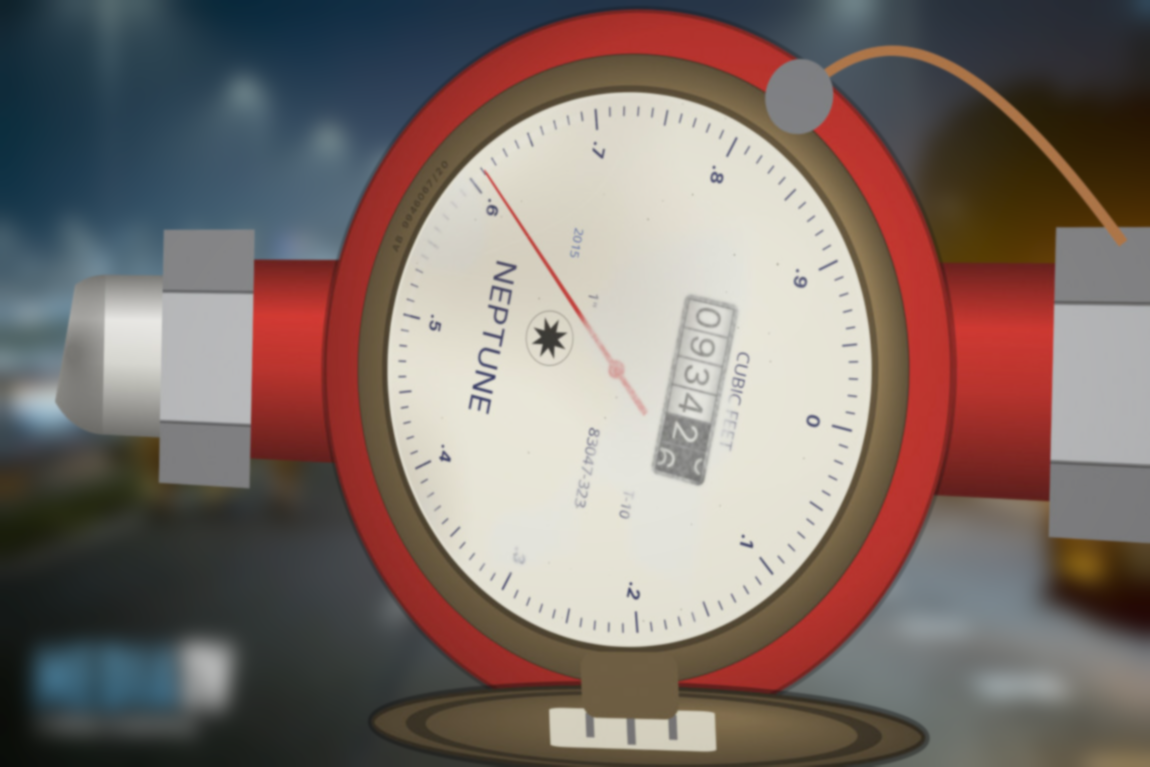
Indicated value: 93425.61 ft³
